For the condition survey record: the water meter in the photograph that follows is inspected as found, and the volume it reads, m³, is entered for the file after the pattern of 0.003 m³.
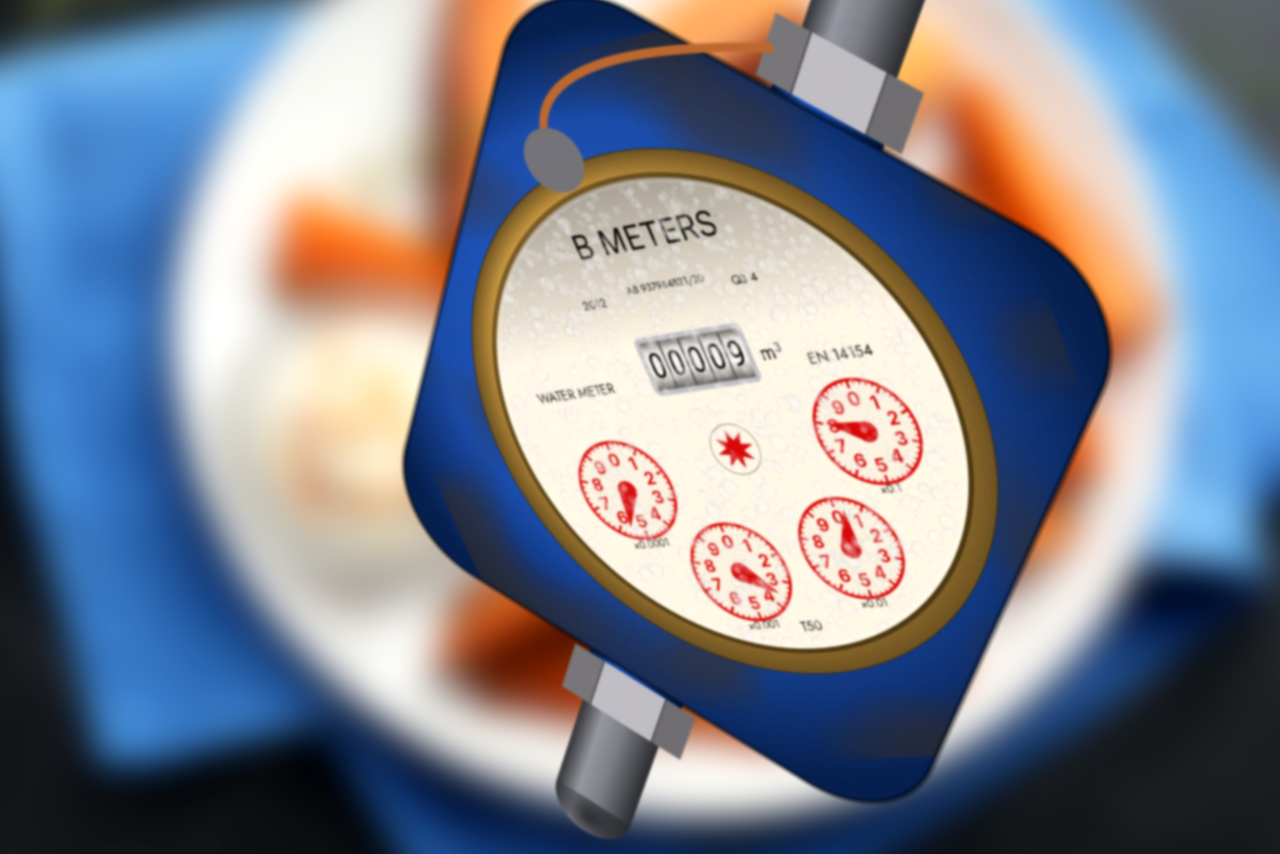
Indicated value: 9.8035 m³
